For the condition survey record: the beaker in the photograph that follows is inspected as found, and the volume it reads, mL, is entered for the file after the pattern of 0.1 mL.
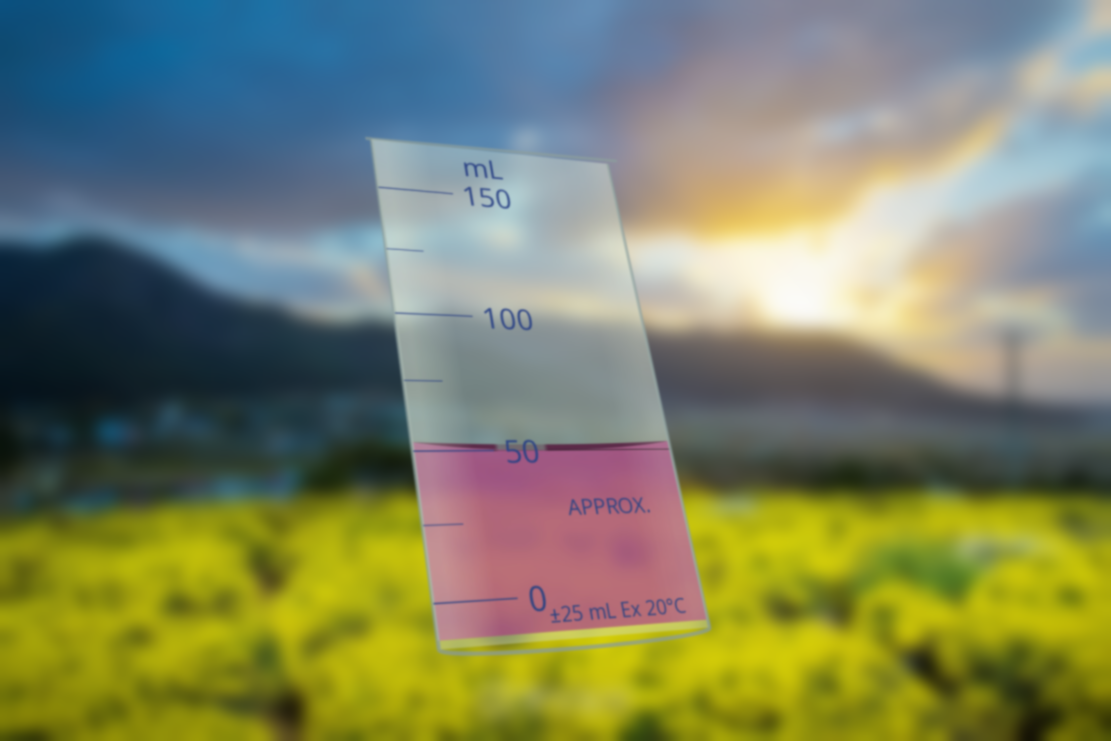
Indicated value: 50 mL
